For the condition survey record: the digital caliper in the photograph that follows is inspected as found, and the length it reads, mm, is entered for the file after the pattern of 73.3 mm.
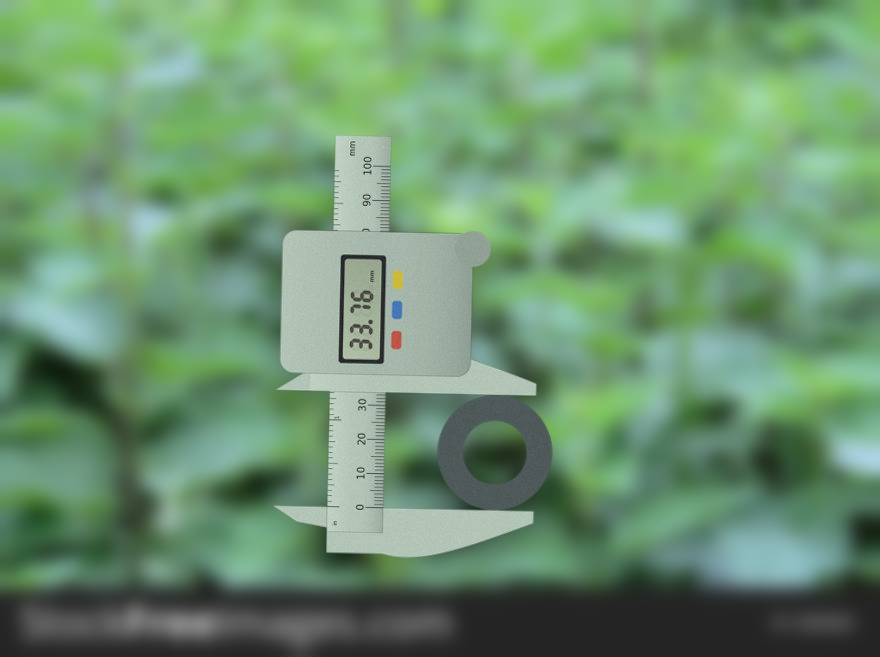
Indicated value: 33.76 mm
